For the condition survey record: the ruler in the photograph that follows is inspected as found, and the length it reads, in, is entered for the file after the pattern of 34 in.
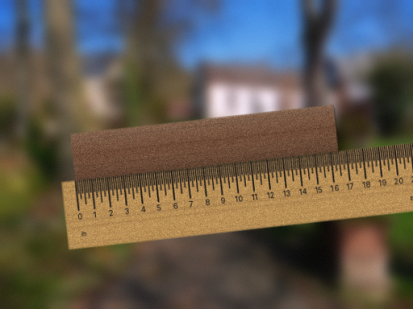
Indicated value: 16.5 in
